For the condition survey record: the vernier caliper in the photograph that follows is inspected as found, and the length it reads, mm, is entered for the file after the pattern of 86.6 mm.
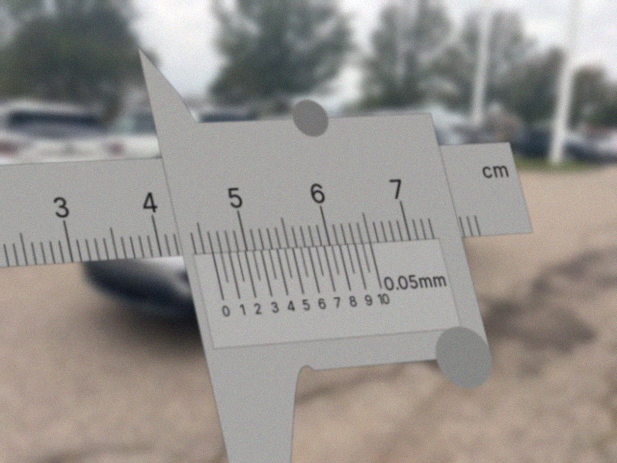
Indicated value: 46.0 mm
